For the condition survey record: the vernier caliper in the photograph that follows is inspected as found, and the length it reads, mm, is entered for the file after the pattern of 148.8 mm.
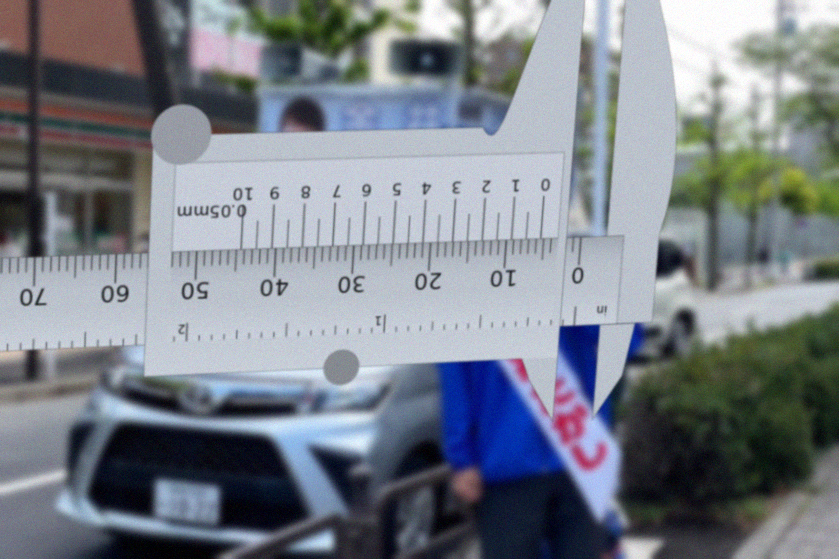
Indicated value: 5.4 mm
